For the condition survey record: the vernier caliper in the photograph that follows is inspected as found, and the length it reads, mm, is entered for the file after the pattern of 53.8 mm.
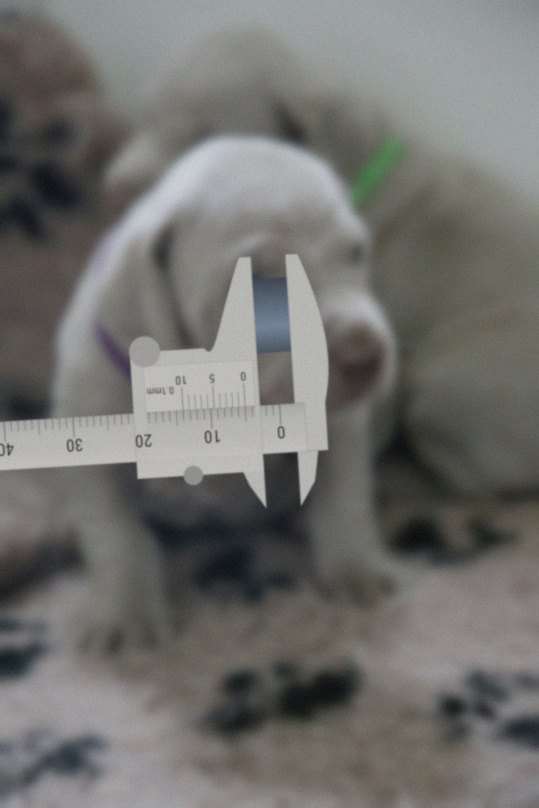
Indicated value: 5.0 mm
